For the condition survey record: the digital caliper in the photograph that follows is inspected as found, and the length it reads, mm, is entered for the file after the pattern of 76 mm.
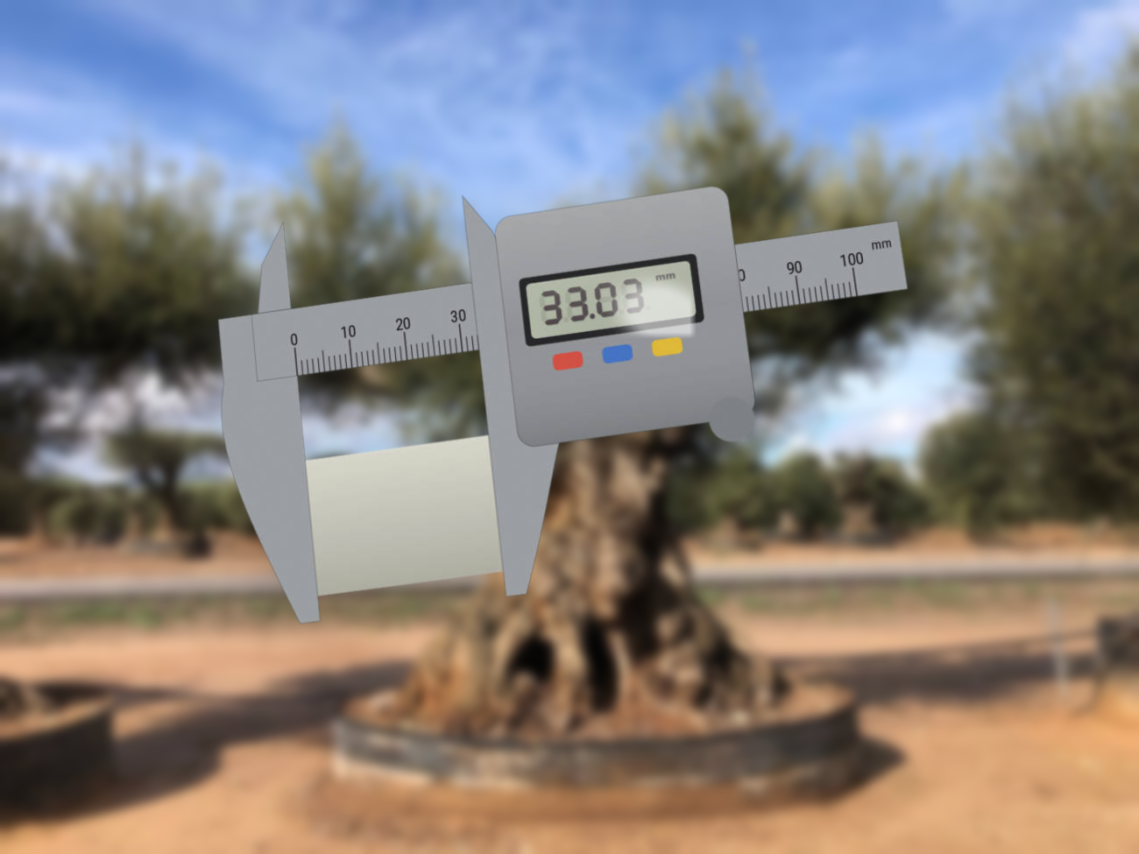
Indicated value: 33.03 mm
